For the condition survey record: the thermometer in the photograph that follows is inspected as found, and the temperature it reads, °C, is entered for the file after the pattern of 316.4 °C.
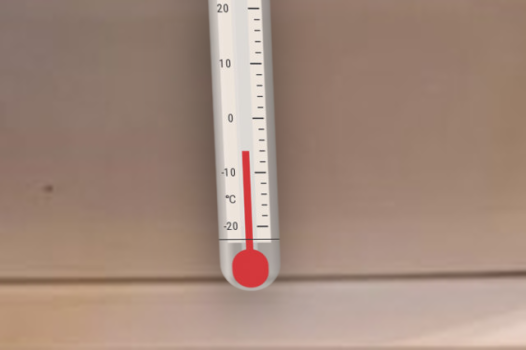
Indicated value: -6 °C
